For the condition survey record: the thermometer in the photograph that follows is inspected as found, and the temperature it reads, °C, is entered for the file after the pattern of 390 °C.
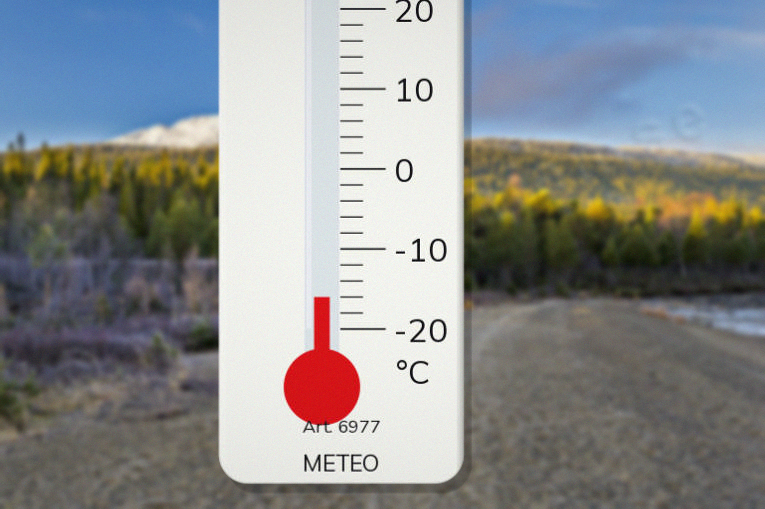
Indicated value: -16 °C
